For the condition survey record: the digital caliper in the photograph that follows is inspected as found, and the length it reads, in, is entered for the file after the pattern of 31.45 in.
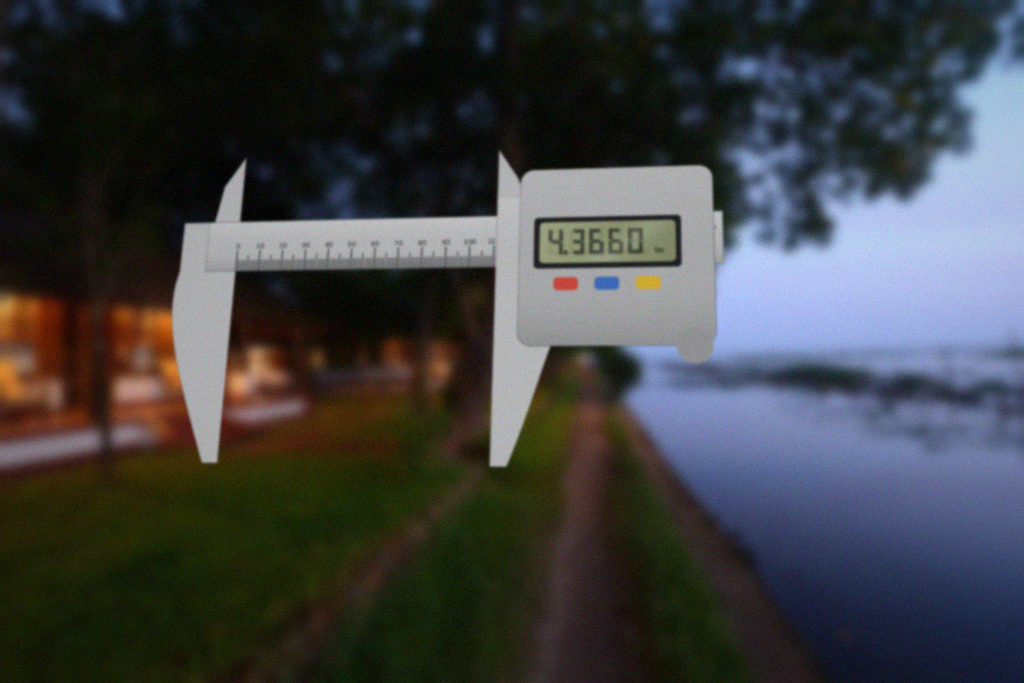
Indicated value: 4.3660 in
